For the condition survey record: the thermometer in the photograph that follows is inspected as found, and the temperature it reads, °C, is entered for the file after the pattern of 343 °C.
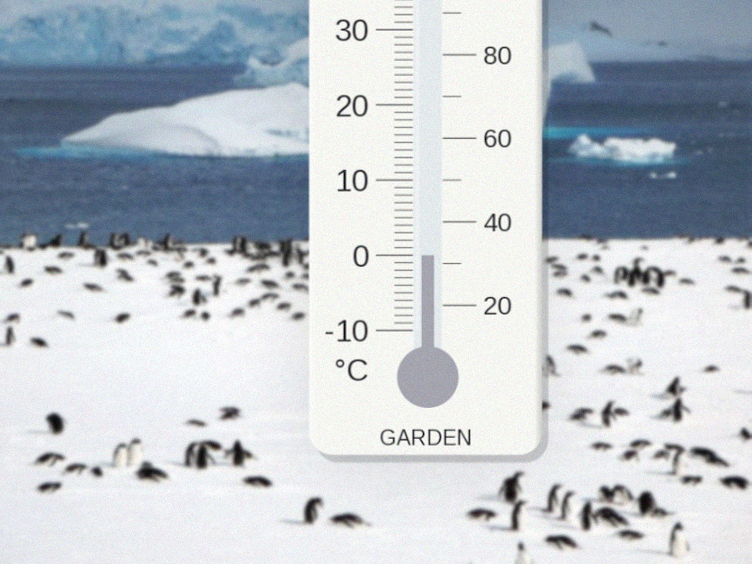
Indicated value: 0 °C
